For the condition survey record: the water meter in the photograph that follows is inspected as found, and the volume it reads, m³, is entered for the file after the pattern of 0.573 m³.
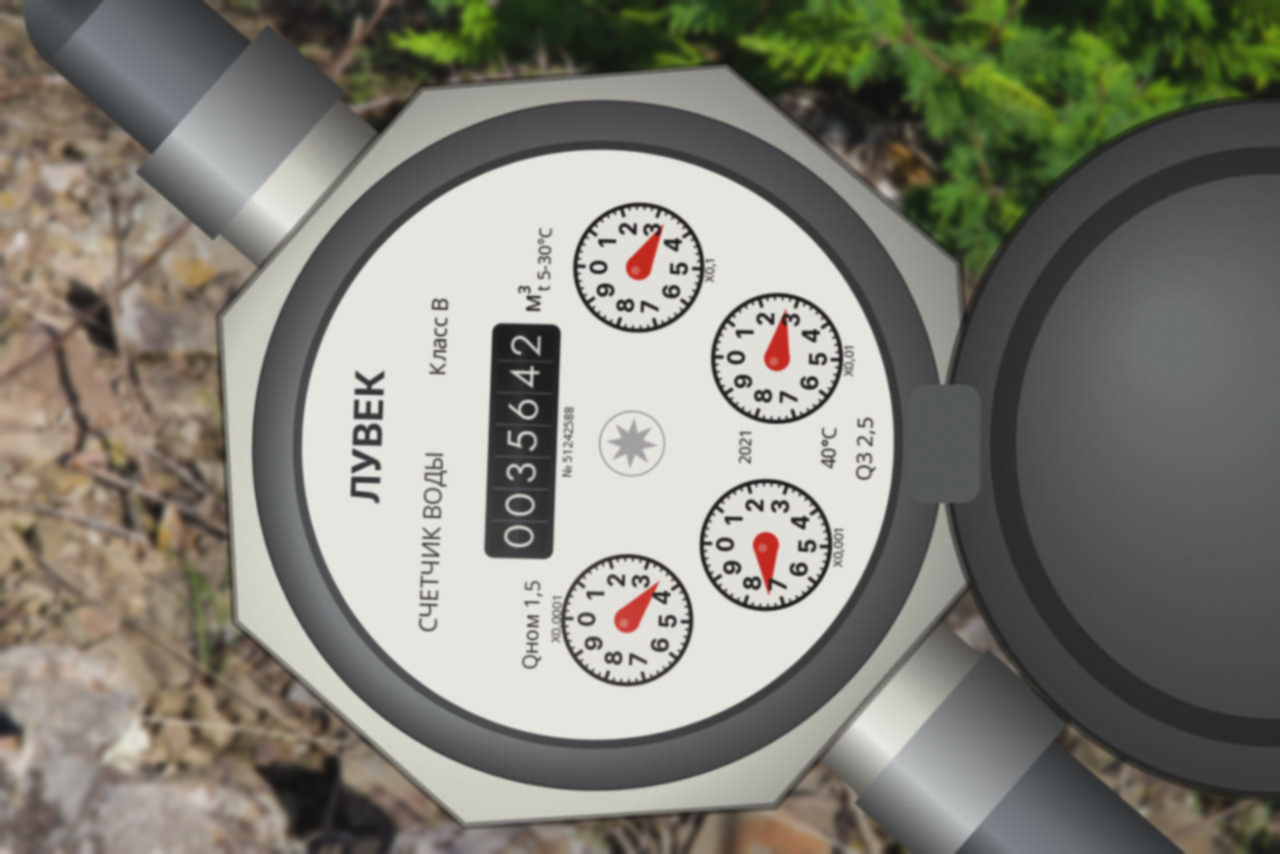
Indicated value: 35642.3273 m³
